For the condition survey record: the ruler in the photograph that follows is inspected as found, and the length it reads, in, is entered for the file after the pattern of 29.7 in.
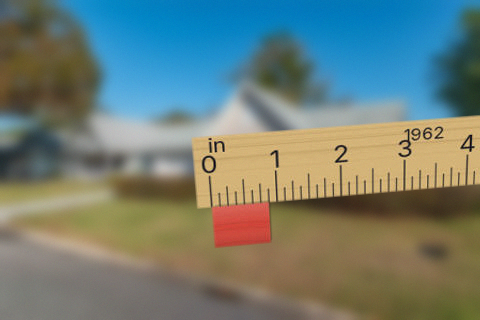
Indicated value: 0.875 in
